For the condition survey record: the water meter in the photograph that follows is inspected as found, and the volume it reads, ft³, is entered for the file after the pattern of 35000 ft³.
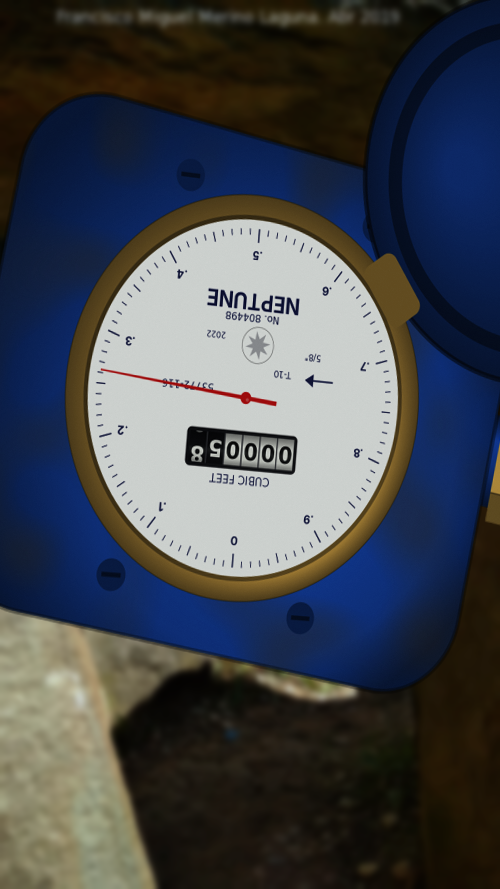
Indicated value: 58.26 ft³
